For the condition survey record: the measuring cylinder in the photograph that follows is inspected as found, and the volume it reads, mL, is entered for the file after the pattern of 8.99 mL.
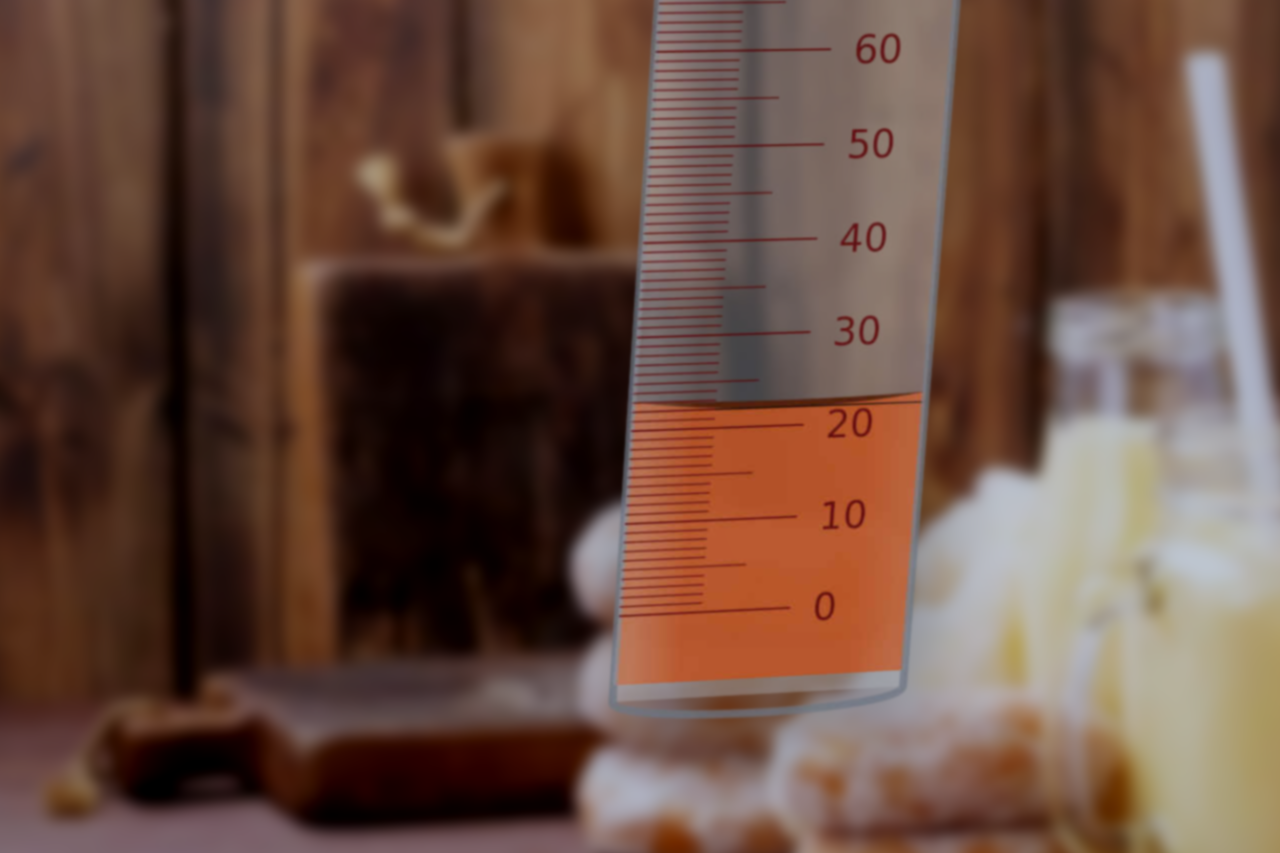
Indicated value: 22 mL
